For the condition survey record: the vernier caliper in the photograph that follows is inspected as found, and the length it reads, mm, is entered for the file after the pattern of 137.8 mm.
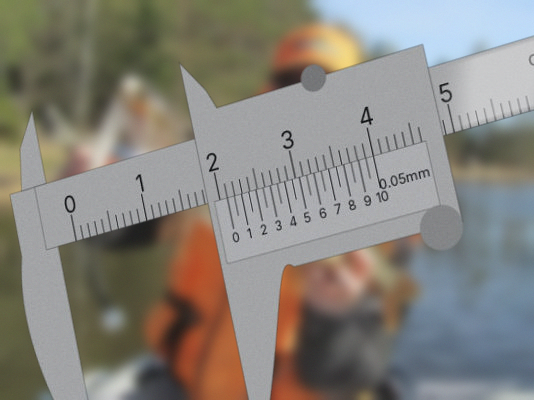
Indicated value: 21.0 mm
